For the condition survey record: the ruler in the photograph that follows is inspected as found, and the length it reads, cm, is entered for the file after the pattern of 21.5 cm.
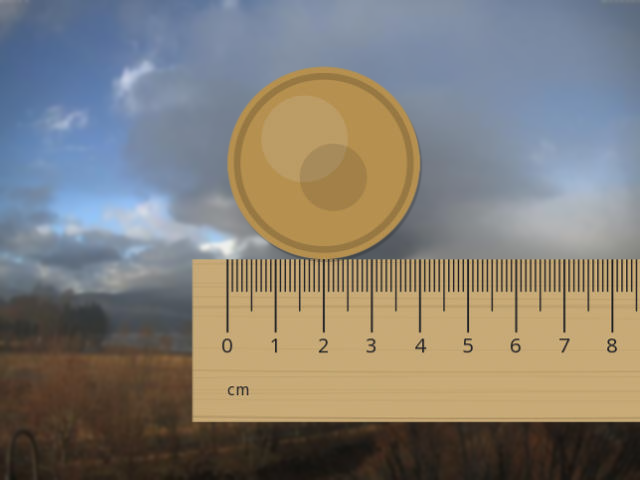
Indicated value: 4 cm
